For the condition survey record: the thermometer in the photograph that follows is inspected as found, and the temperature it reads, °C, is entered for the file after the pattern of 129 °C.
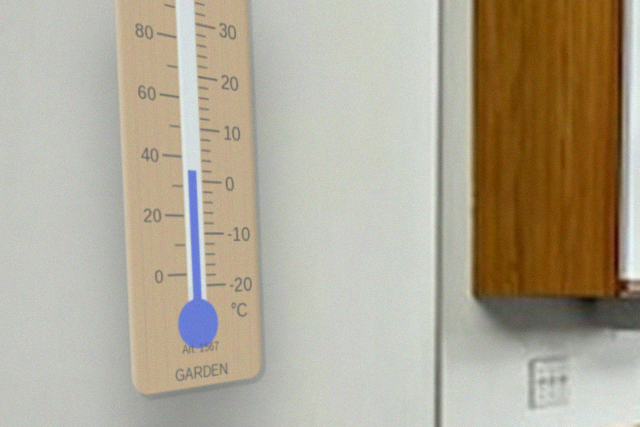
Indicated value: 2 °C
